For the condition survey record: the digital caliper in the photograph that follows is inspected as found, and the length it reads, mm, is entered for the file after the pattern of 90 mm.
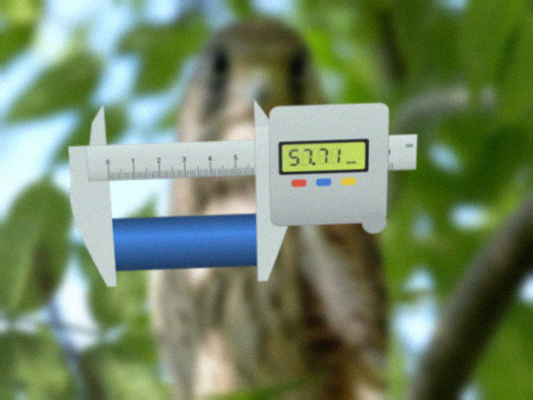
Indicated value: 57.71 mm
